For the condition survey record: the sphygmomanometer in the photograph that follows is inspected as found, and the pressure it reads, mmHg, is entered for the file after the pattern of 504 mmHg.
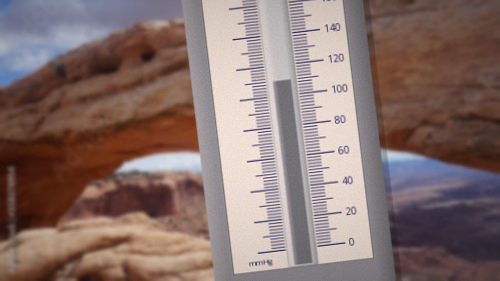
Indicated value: 110 mmHg
